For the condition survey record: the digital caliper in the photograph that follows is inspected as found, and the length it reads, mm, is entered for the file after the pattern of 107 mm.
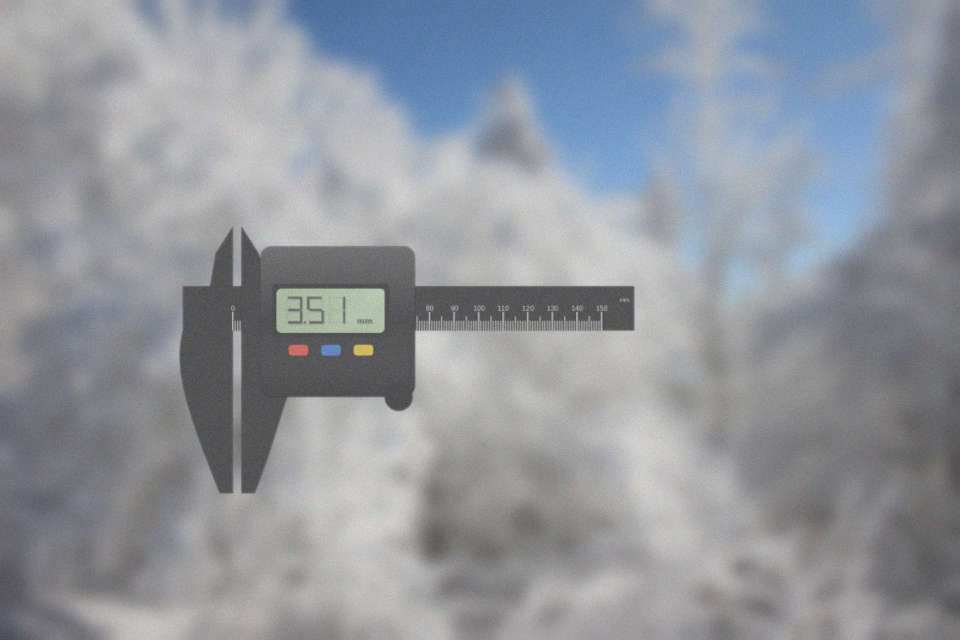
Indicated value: 3.51 mm
